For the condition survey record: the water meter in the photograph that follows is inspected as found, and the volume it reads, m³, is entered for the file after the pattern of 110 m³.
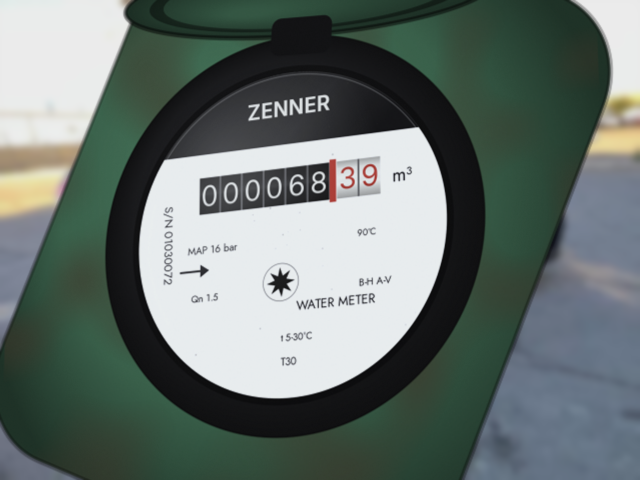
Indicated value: 68.39 m³
